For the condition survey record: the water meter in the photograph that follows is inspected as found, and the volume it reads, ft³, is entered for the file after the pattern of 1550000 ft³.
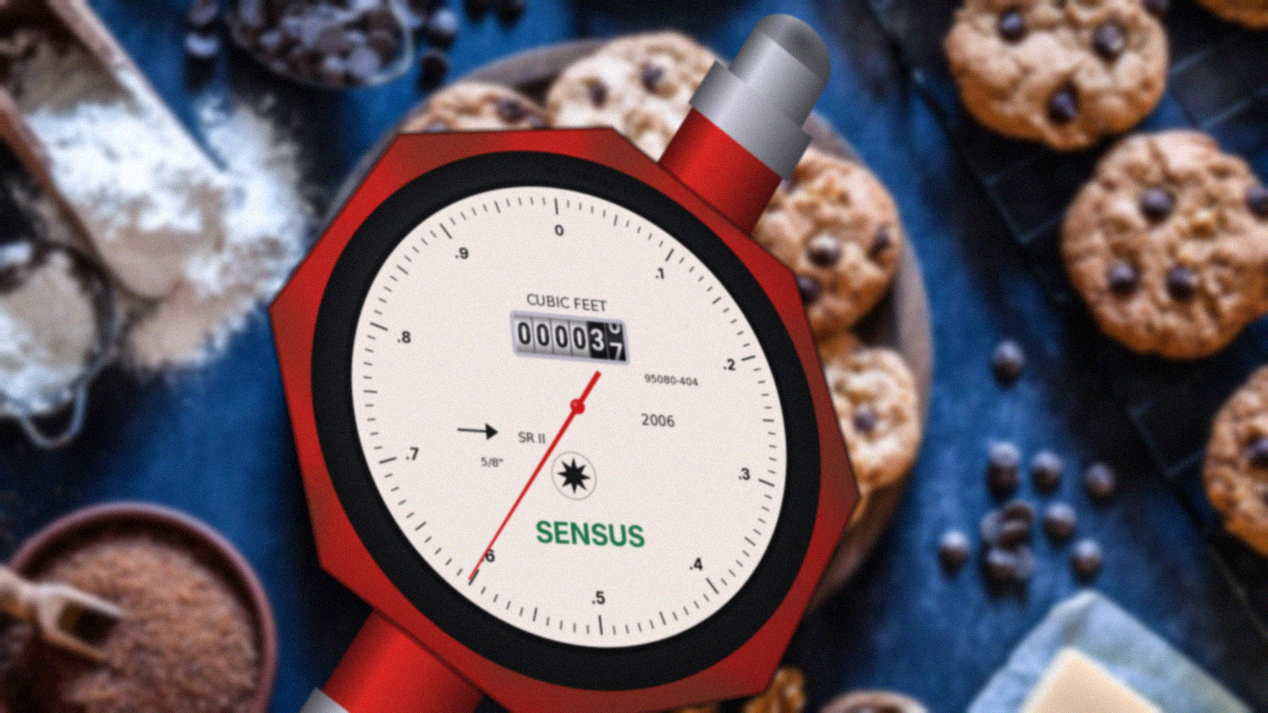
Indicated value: 36.60 ft³
